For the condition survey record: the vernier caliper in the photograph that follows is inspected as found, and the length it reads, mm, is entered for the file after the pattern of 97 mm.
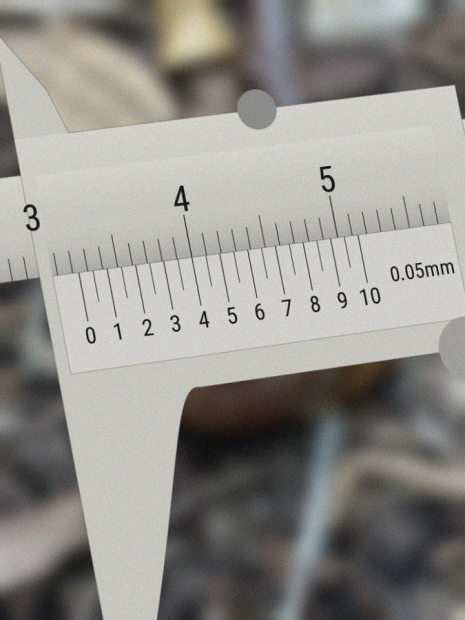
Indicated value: 32.4 mm
